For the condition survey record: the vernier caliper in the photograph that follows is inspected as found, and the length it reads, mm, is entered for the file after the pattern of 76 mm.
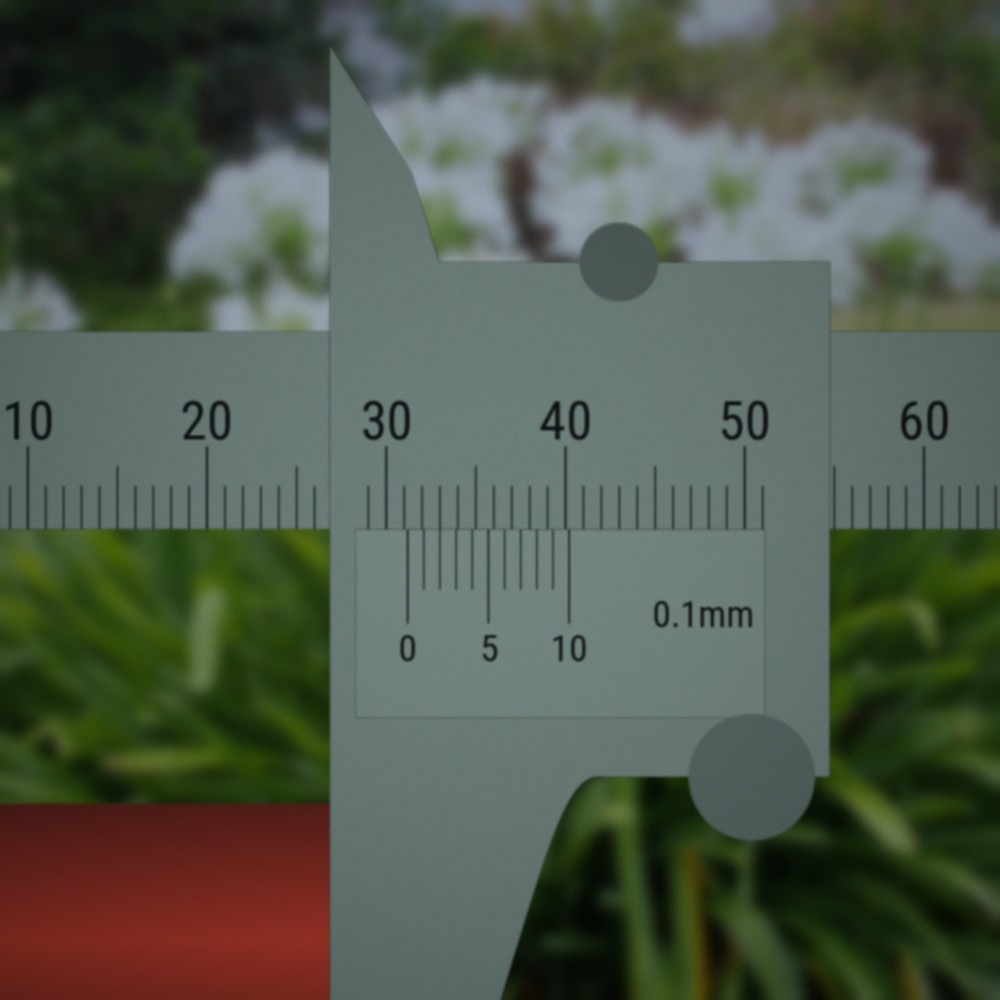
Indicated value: 31.2 mm
